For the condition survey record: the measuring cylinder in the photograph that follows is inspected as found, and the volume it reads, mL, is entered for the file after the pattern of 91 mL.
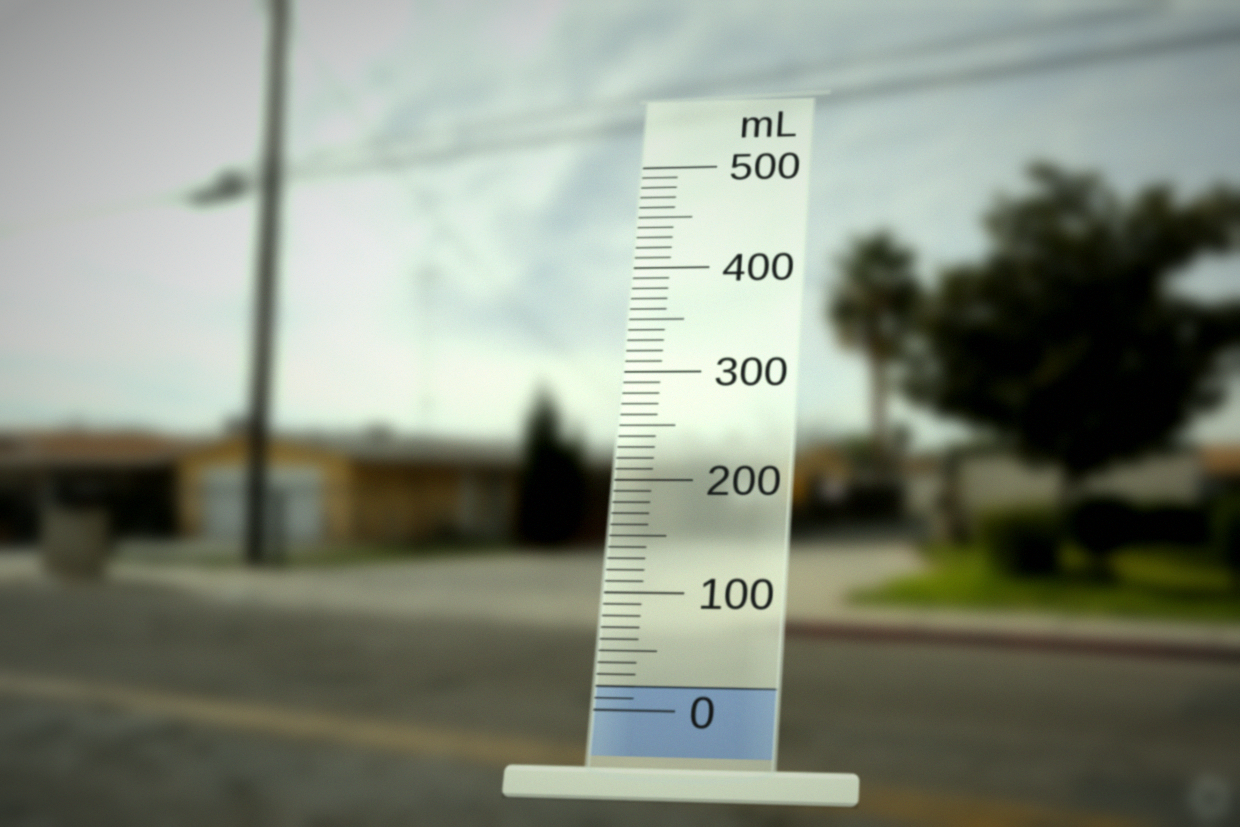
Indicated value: 20 mL
